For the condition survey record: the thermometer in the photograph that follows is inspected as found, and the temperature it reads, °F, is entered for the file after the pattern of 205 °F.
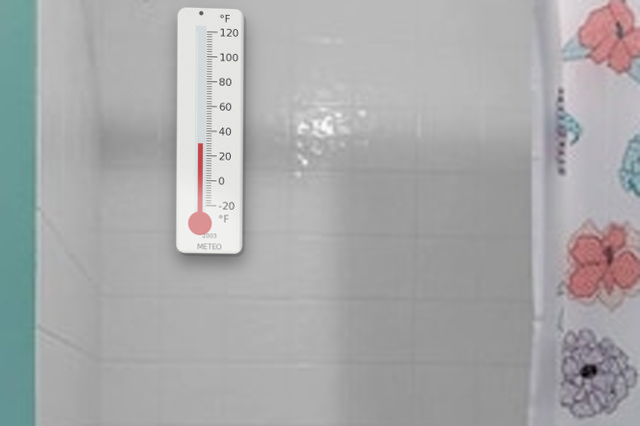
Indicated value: 30 °F
